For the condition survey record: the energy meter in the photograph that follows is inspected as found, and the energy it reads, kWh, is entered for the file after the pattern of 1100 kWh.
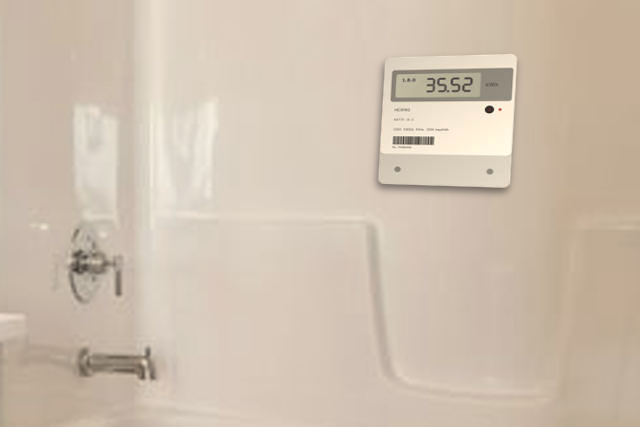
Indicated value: 35.52 kWh
